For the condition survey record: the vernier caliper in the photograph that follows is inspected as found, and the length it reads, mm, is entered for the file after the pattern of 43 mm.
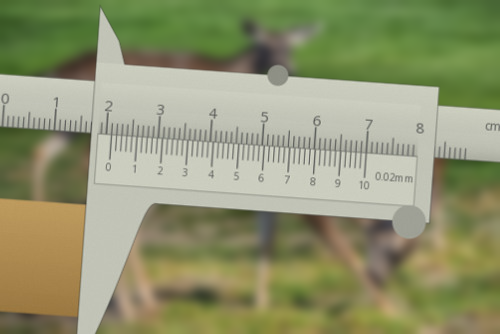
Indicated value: 21.0 mm
